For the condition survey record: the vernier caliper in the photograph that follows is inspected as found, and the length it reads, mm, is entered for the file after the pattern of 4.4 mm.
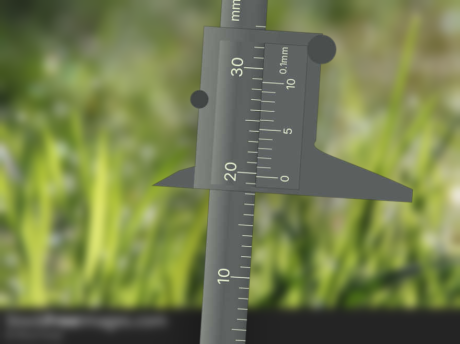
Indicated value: 19.7 mm
